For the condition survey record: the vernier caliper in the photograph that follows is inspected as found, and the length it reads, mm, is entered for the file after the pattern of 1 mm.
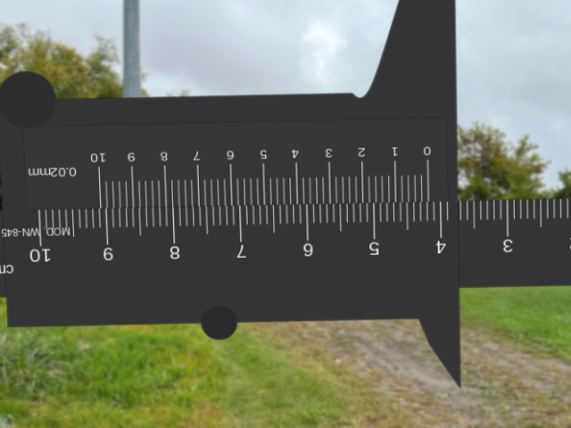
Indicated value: 41.8 mm
